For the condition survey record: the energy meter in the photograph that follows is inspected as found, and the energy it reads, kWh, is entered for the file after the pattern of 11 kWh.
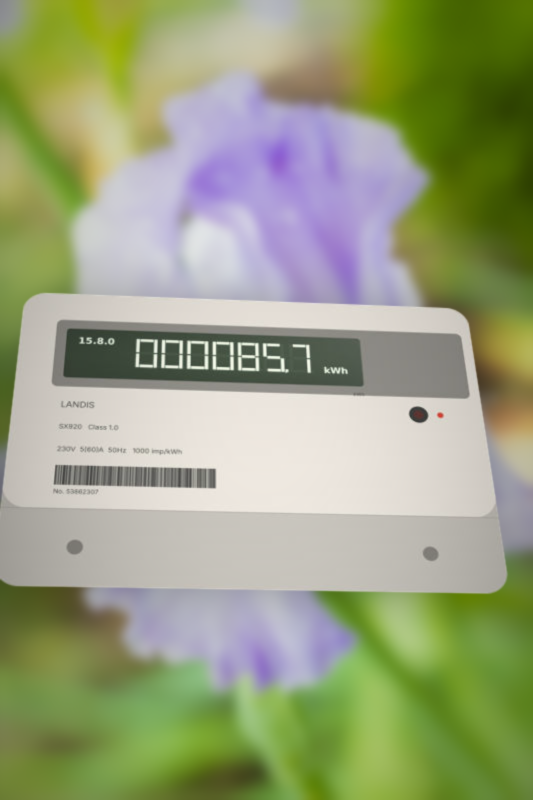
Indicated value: 85.7 kWh
